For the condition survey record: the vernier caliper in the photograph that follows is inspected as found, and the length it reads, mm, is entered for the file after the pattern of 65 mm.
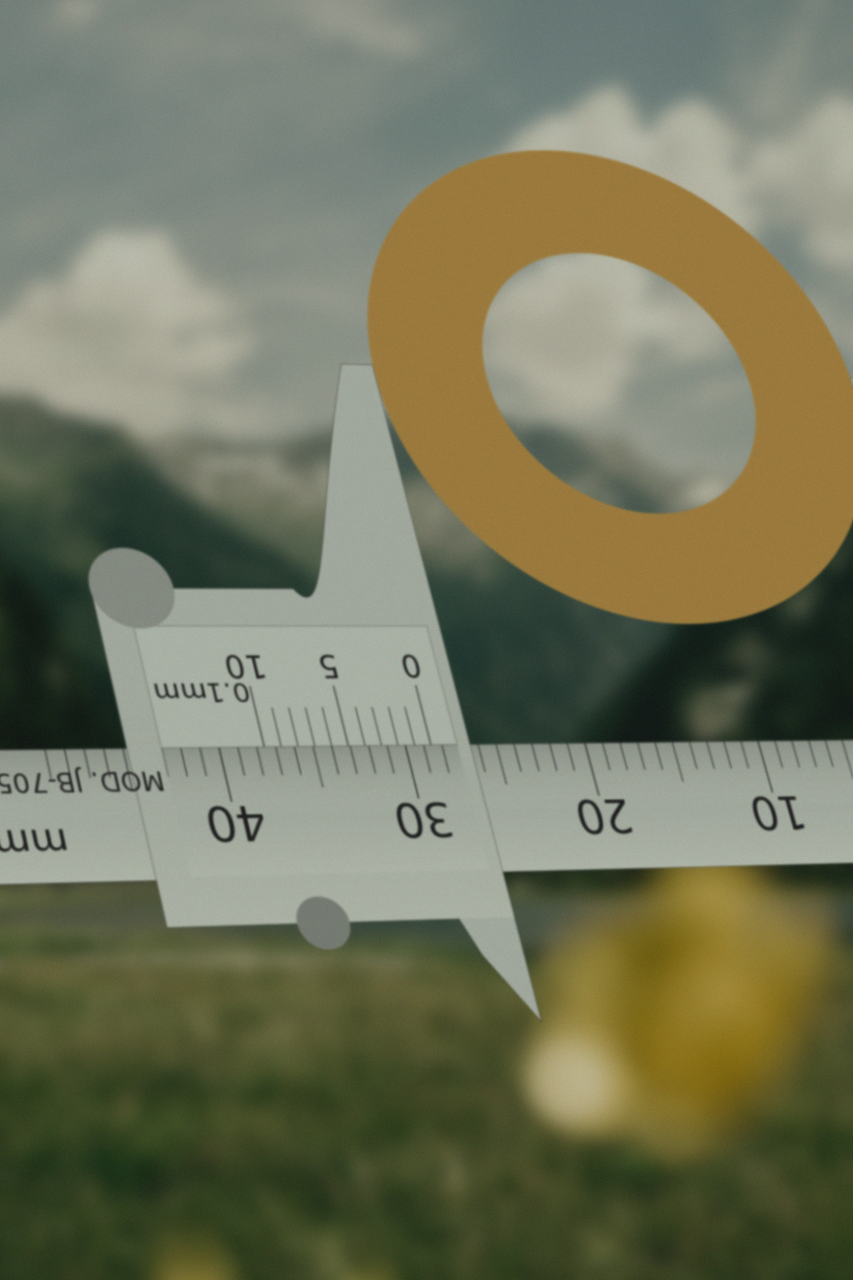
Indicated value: 28.6 mm
